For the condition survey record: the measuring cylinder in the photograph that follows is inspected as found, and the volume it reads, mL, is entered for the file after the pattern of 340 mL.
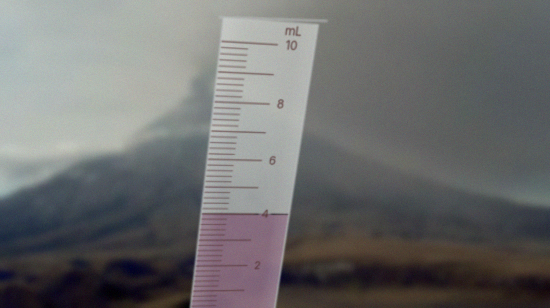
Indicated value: 4 mL
